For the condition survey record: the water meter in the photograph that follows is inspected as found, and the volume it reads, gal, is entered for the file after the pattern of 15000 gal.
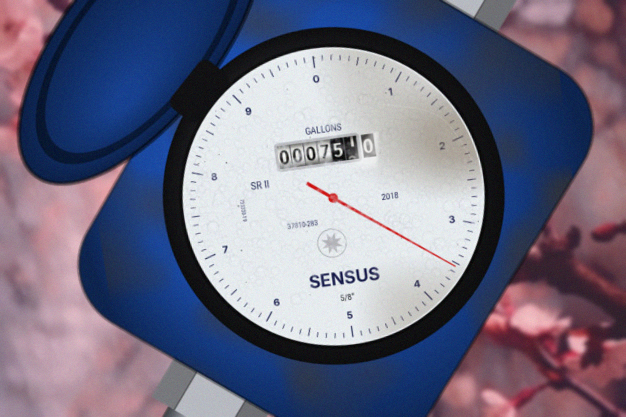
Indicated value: 7513.5 gal
